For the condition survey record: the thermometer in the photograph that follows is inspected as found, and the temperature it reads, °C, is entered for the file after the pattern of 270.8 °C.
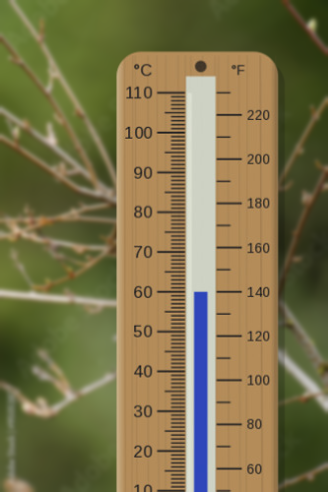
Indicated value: 60 °C
